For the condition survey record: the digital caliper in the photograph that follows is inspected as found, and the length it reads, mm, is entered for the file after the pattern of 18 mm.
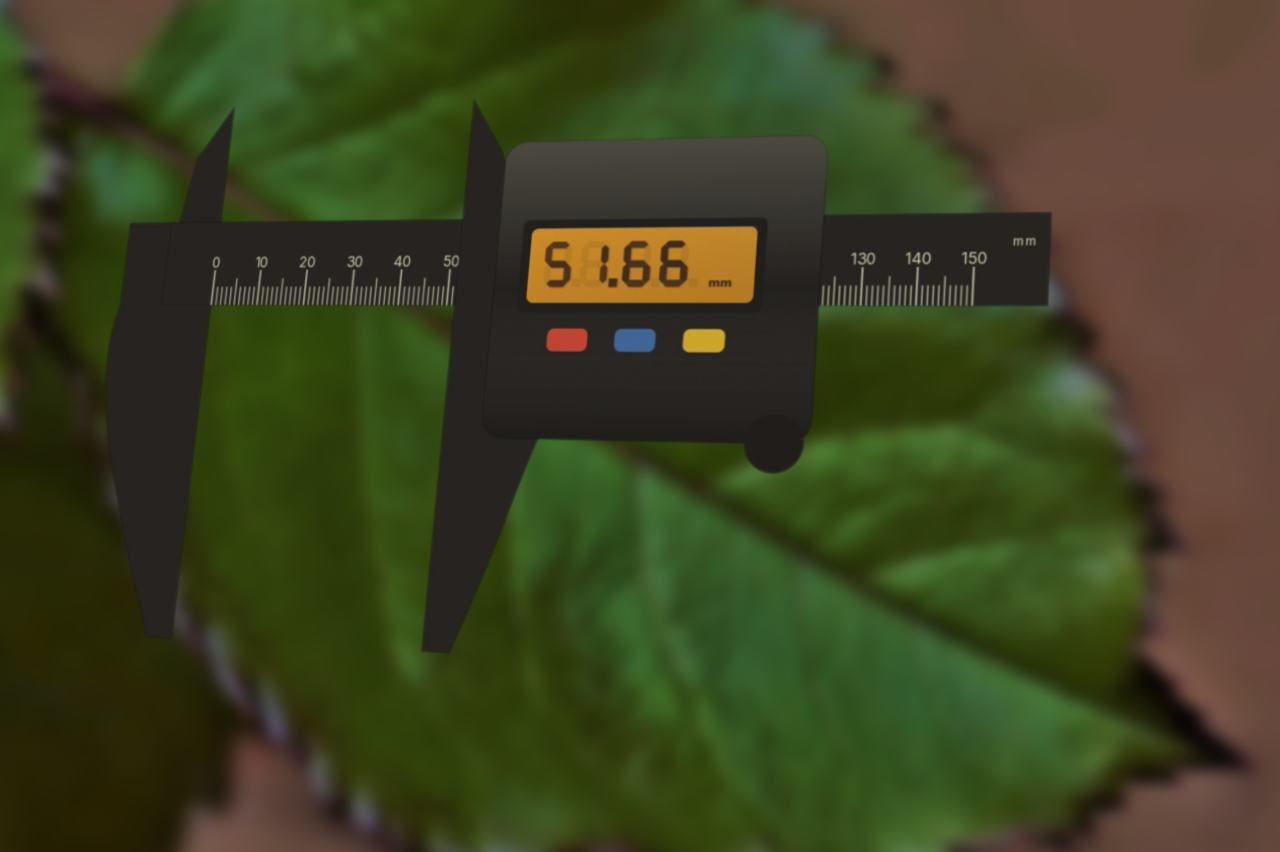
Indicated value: 51.66 mm
